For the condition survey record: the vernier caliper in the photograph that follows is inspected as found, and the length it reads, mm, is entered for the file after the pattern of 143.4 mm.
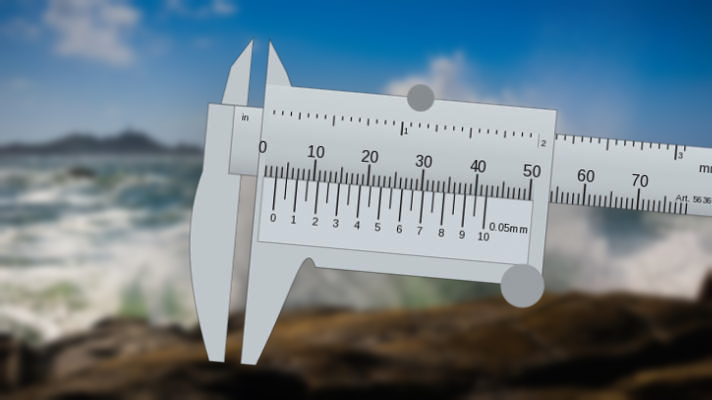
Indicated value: 3.0 mm
